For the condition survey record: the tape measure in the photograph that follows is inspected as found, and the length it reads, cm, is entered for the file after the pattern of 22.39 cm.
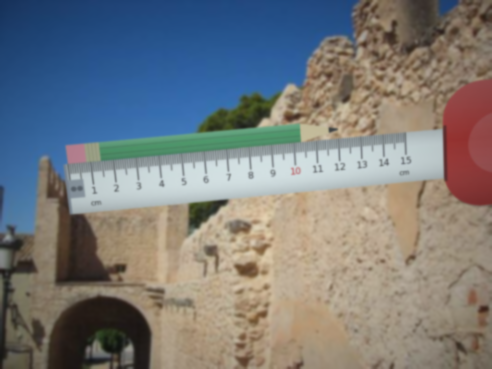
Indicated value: 12 cm
